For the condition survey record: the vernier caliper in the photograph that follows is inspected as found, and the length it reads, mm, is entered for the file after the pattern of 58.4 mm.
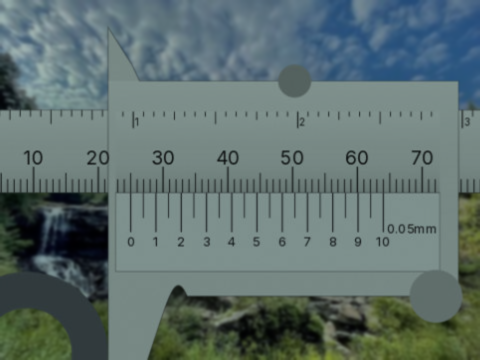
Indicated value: 25.0 mm
